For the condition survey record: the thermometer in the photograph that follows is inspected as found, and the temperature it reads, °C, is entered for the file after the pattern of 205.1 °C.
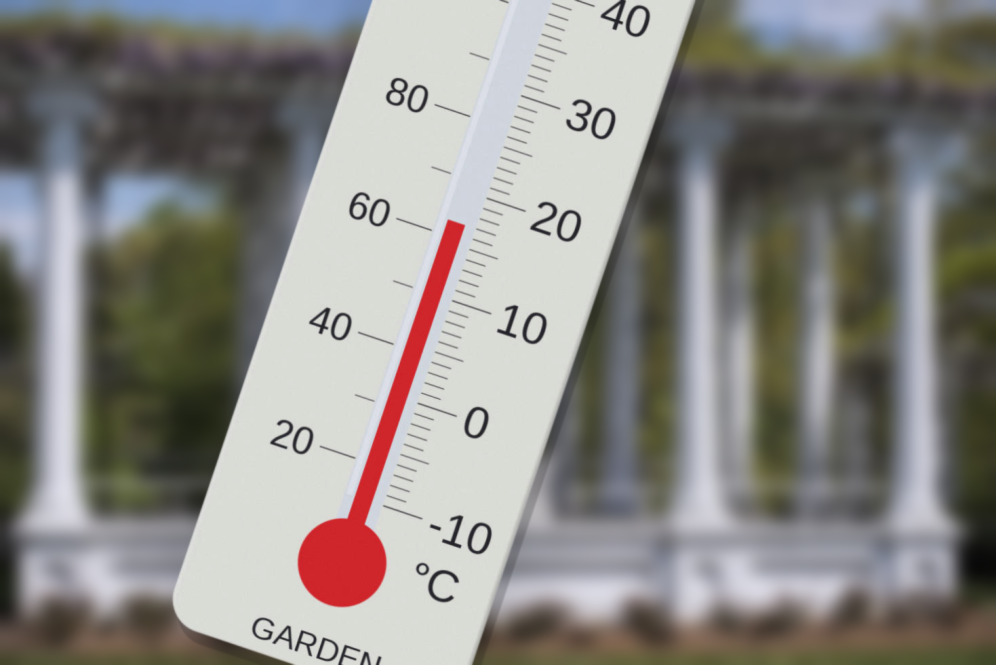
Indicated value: 17 °C
